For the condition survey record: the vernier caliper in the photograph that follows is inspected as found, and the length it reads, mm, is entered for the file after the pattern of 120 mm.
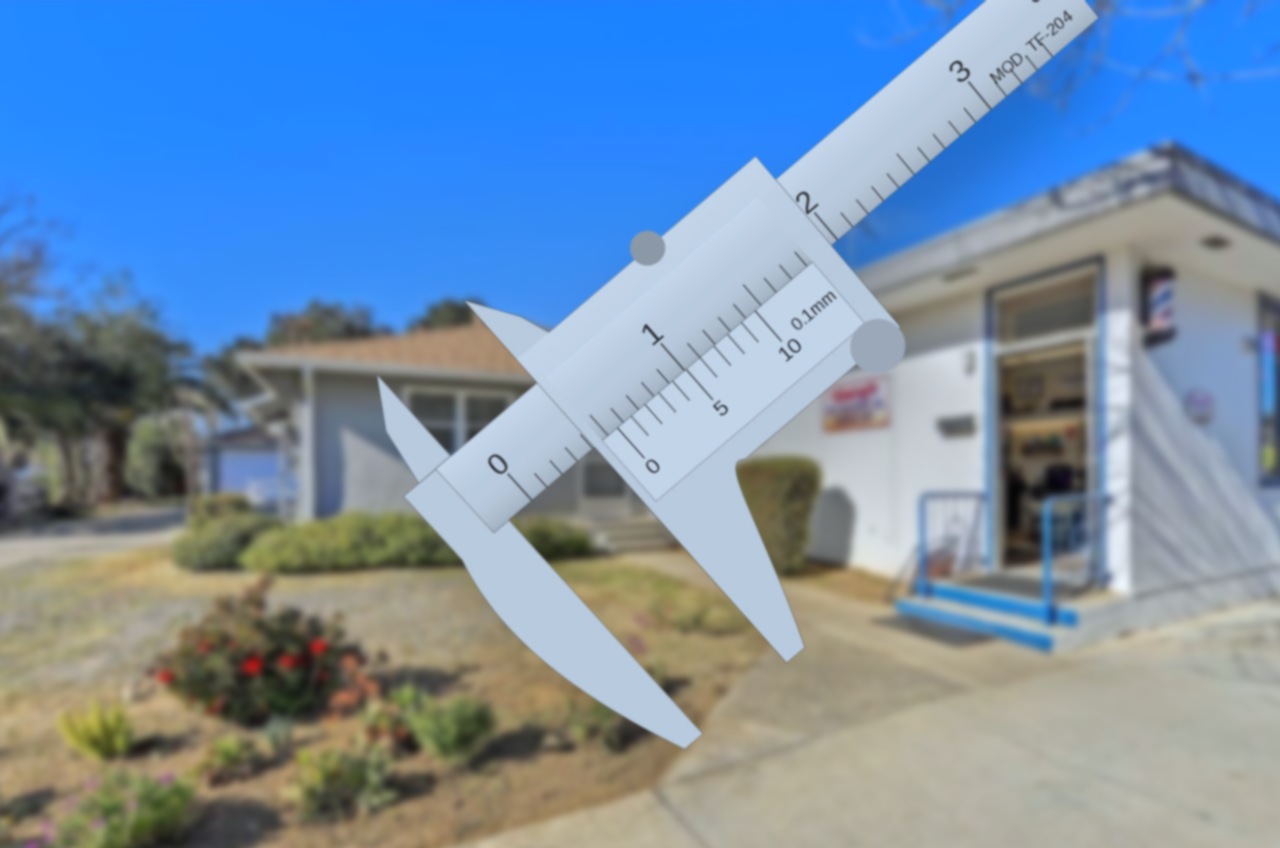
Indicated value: 5.6 mm
